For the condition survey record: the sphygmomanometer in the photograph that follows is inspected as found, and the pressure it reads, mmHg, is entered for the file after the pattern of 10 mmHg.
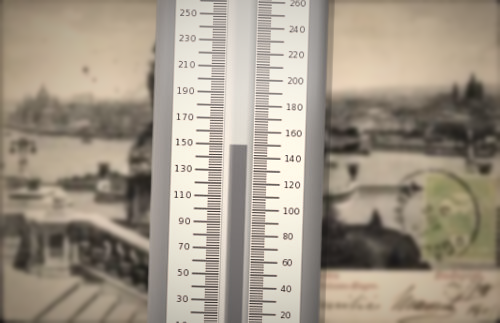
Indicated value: 150 mmHg
